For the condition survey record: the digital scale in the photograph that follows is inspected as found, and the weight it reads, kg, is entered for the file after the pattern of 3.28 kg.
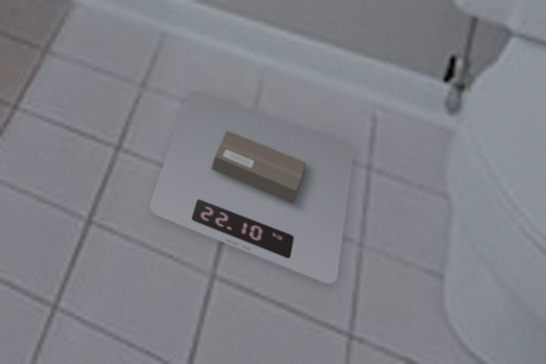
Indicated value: 22.10 kg
